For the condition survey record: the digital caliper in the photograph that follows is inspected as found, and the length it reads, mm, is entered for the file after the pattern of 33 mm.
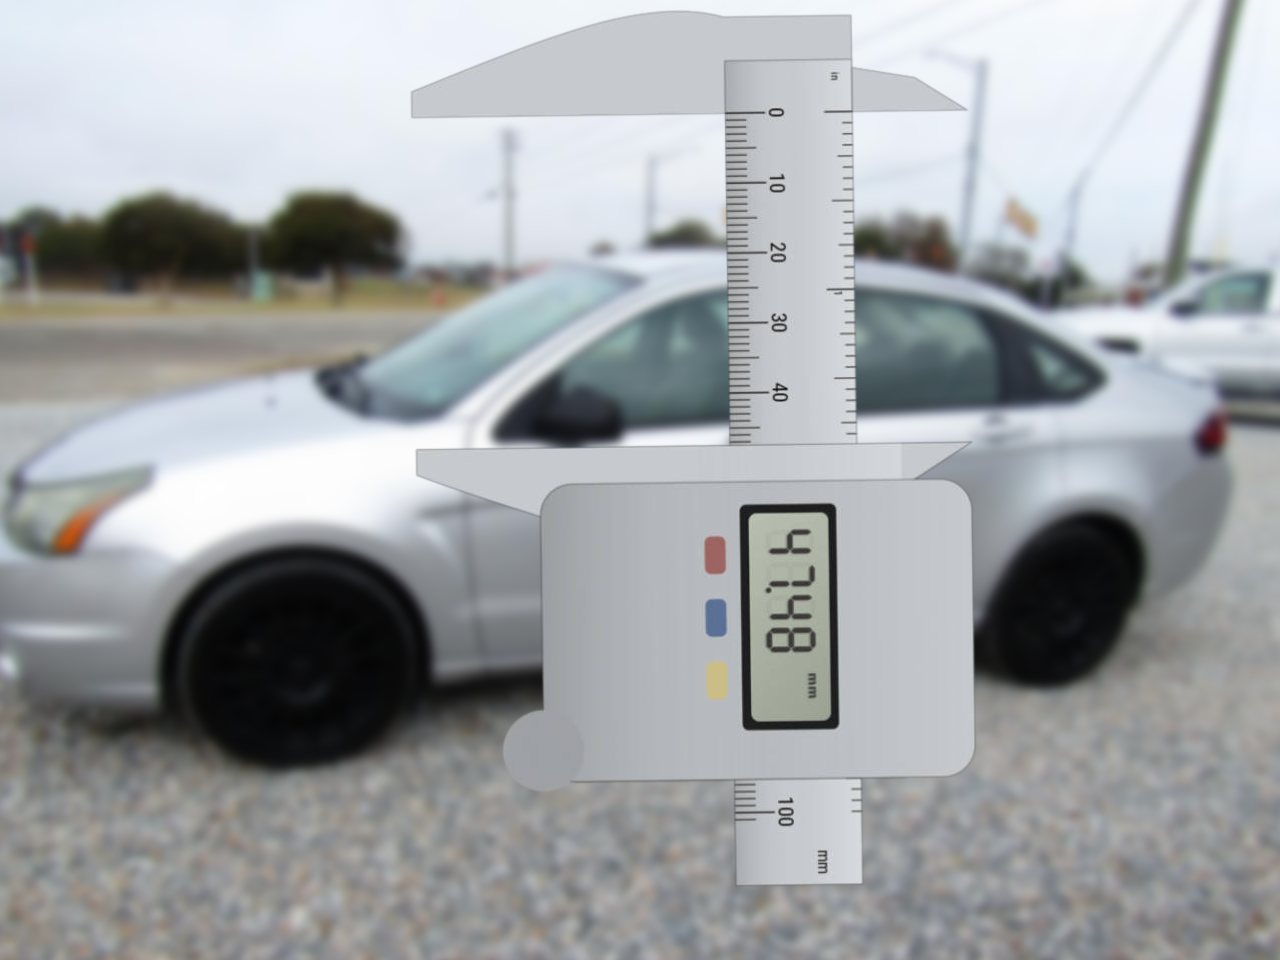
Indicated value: 47.48 mm
